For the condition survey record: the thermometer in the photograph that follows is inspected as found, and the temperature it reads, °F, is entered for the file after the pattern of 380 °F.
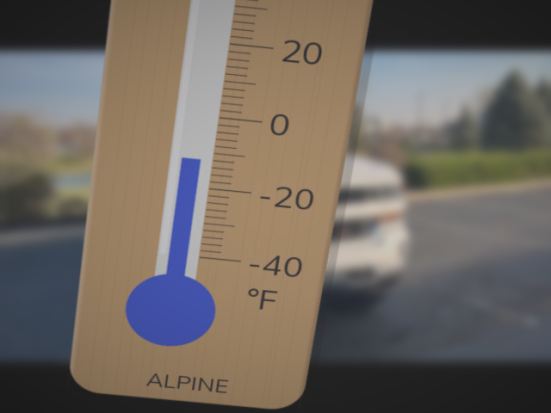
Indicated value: -12 °F
